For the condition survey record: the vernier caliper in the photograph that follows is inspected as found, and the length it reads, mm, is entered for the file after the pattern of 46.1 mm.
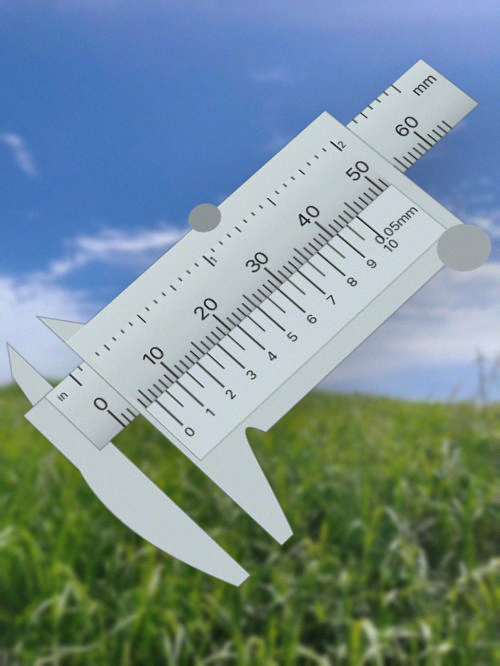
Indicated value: 5.6 mm
